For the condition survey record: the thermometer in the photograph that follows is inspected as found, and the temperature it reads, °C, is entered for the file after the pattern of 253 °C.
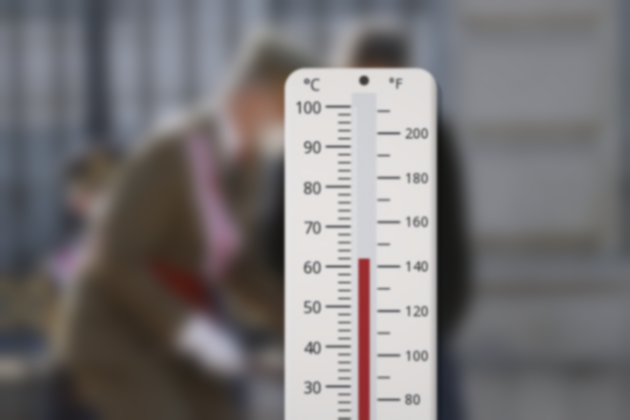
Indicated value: 62 °C
